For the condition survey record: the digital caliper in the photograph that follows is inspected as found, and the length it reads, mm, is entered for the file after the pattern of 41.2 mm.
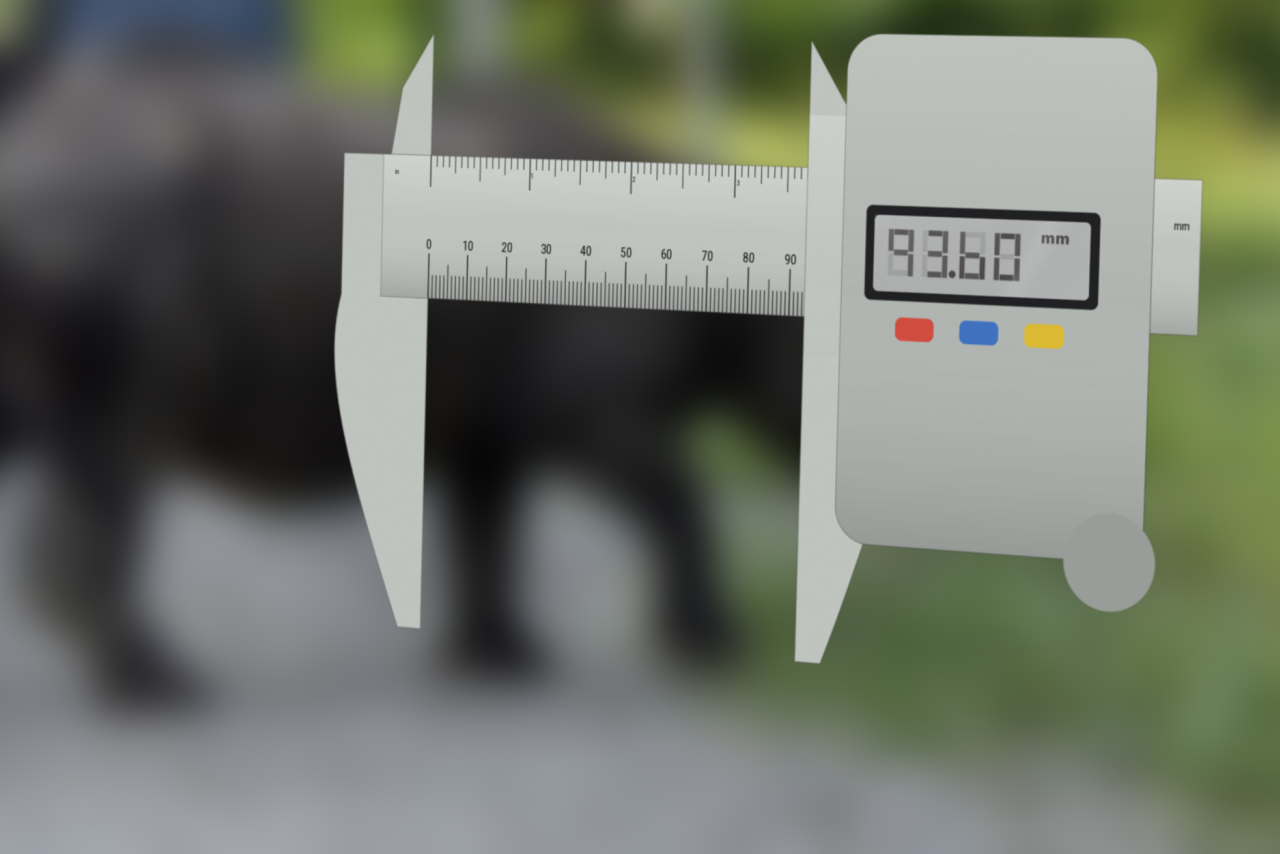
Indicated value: 93.60 mm
